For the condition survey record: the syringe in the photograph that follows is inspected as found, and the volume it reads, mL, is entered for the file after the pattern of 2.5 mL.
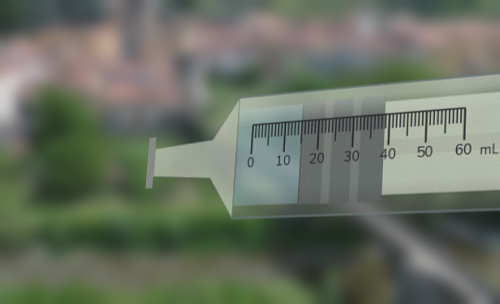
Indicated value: 15 mL
